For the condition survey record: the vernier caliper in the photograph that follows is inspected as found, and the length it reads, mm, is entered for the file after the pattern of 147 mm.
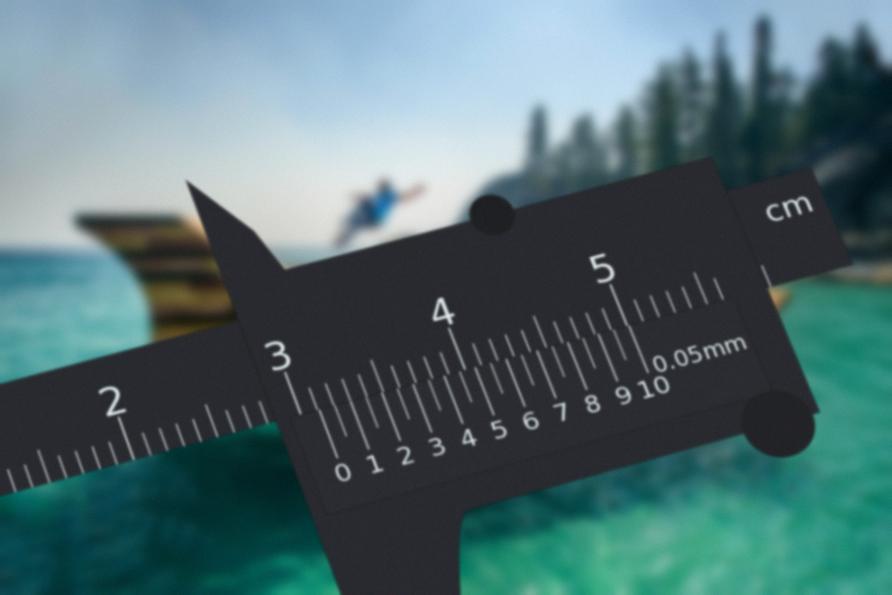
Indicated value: 31.1 mm
